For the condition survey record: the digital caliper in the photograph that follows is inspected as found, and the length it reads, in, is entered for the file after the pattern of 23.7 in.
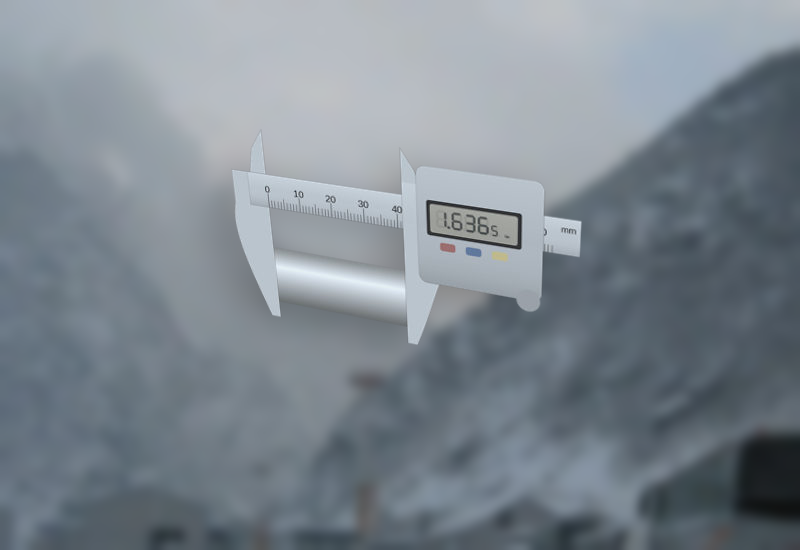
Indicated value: 1.6365 in
